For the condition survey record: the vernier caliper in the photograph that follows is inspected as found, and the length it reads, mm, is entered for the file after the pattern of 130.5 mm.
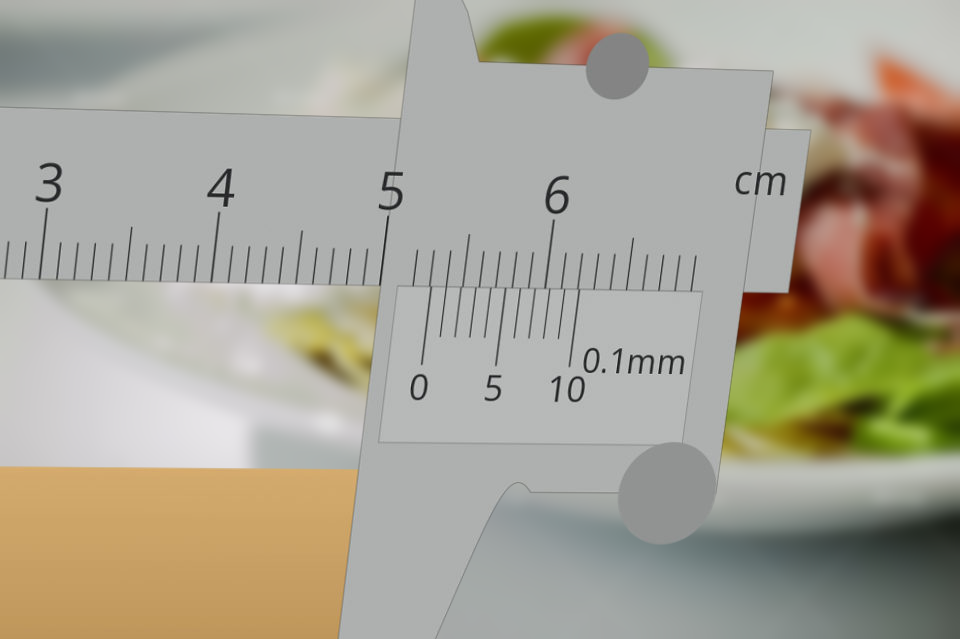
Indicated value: 53.1 mm
